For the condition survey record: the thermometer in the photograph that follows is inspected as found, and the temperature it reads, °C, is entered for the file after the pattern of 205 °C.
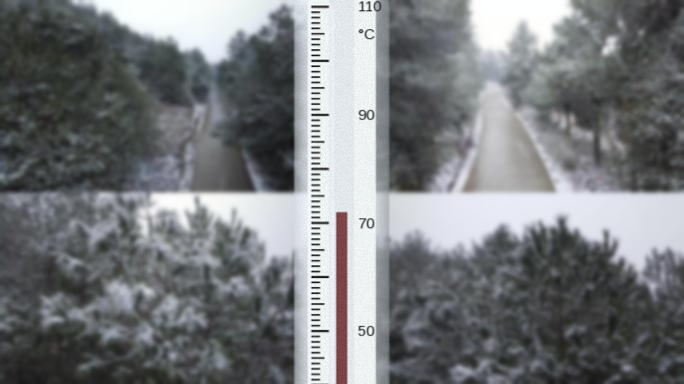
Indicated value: 72 °C
